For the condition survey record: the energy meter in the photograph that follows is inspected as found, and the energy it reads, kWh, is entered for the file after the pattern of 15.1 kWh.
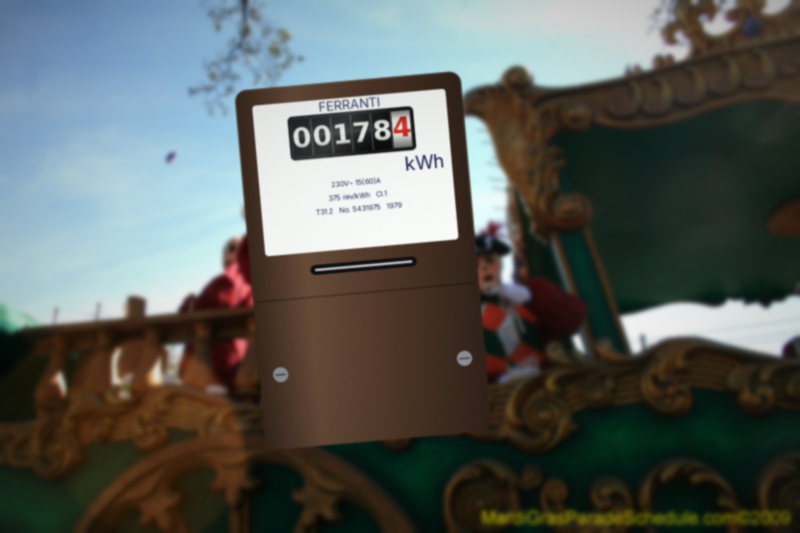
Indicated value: 178.4 kWh
